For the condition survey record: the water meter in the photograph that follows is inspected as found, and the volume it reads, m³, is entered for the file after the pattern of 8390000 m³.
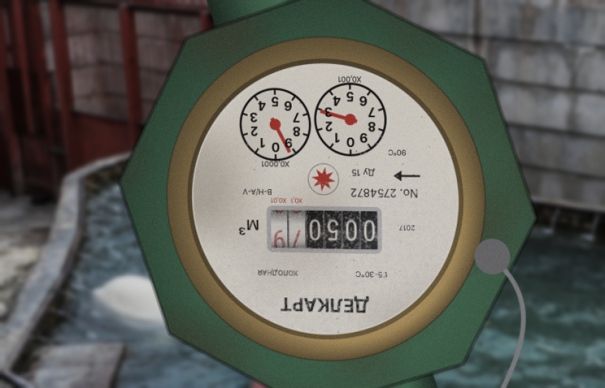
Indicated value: 50.7929 m³
